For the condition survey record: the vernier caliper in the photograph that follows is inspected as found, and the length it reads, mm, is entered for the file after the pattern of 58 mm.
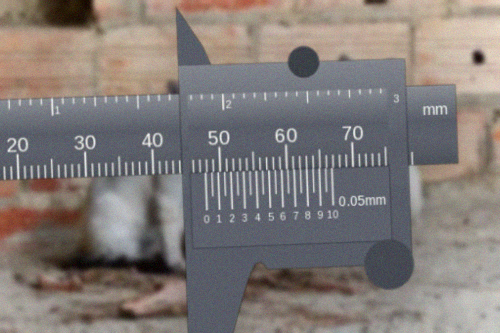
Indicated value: 47.8 mm
